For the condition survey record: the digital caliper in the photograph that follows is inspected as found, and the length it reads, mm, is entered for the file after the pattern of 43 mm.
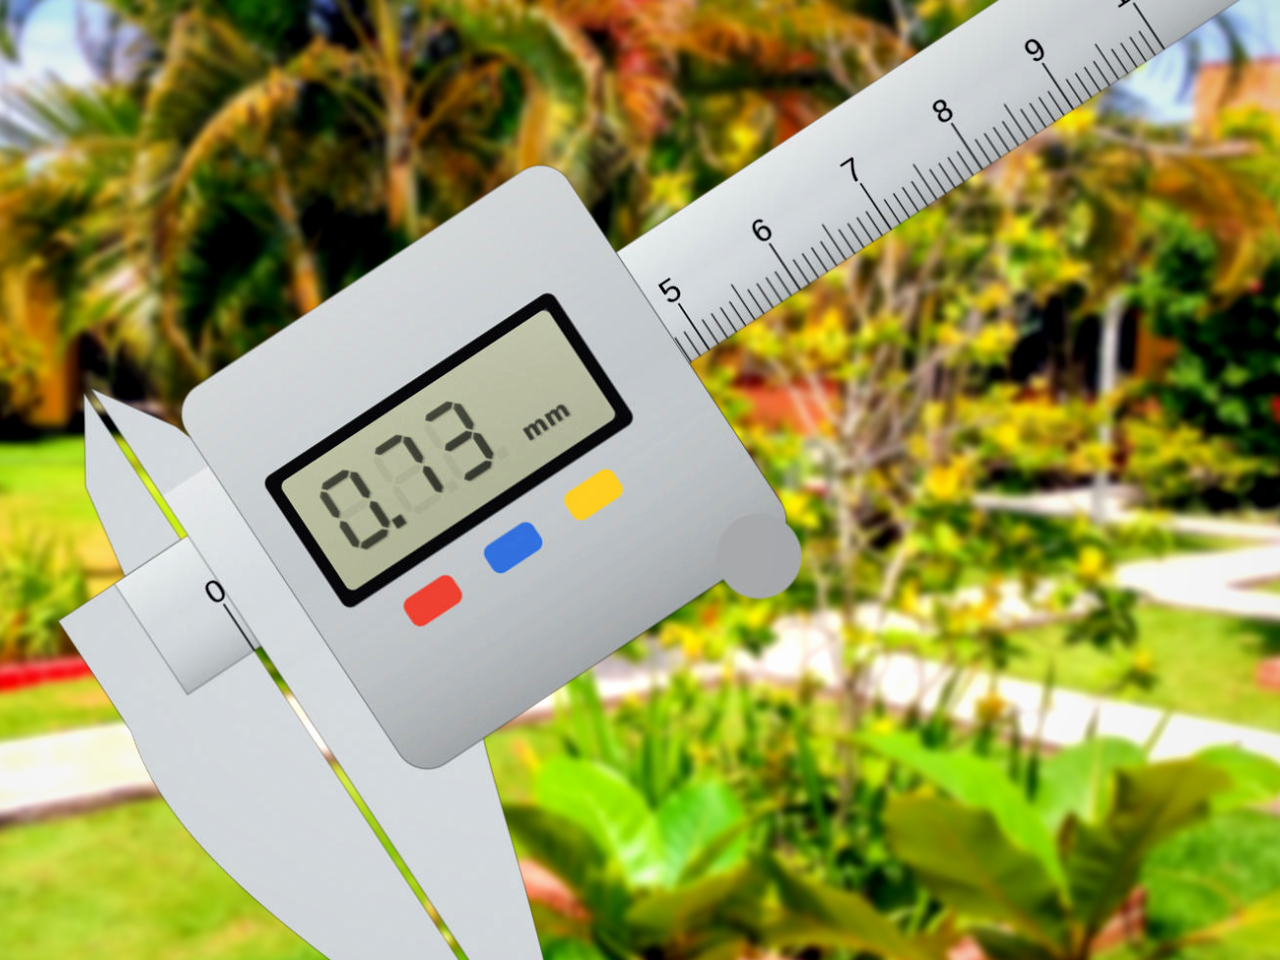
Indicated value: 0.73 mm
